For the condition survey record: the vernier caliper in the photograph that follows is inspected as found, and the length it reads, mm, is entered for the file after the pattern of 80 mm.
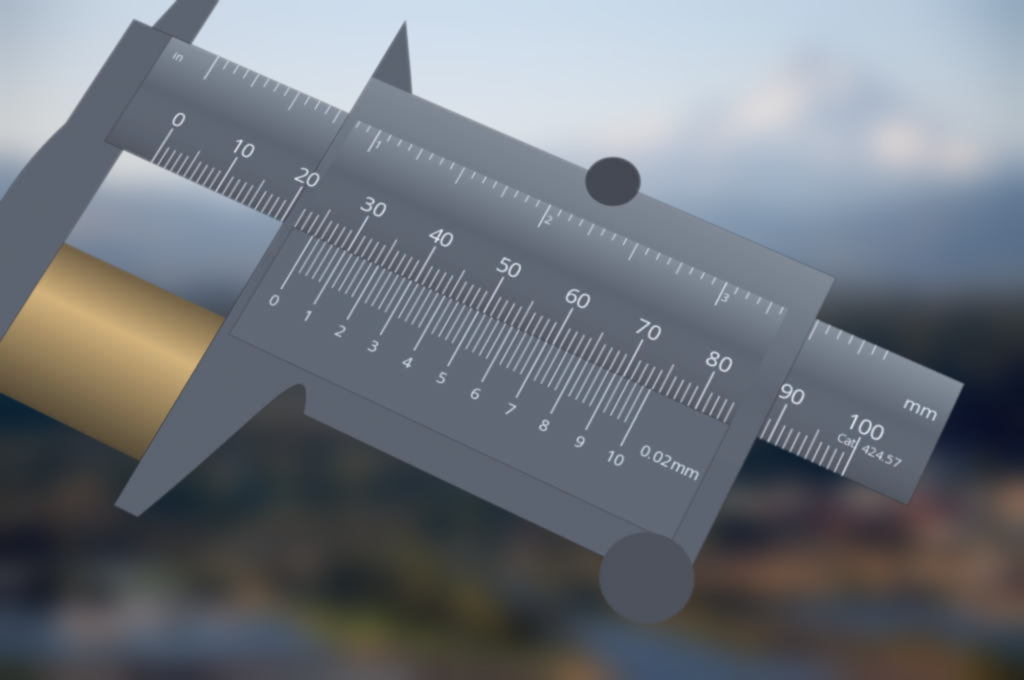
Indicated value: 24.8 mm
